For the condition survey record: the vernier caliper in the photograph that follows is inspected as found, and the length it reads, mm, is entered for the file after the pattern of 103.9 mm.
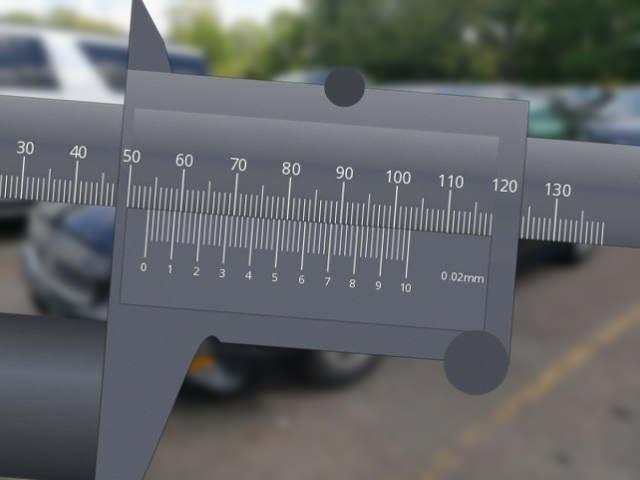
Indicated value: 54.0 mm
